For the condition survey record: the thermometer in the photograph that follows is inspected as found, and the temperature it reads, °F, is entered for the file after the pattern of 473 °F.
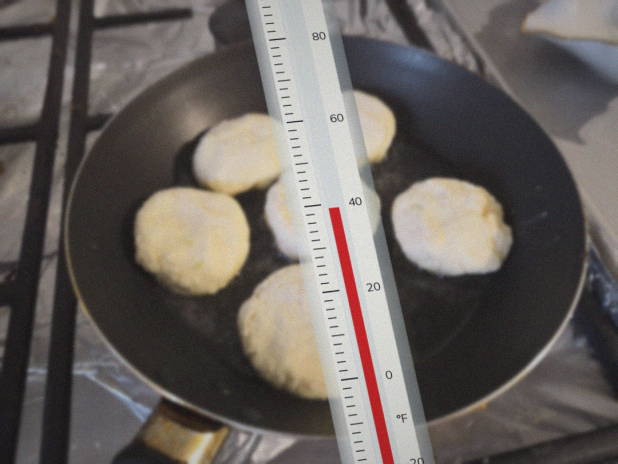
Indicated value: 39 °F
